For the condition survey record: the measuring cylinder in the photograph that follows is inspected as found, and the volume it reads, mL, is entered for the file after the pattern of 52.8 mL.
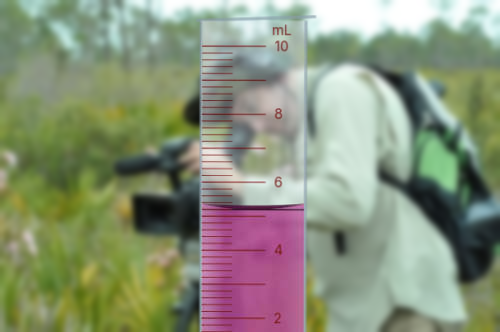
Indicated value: 5.2 mL
